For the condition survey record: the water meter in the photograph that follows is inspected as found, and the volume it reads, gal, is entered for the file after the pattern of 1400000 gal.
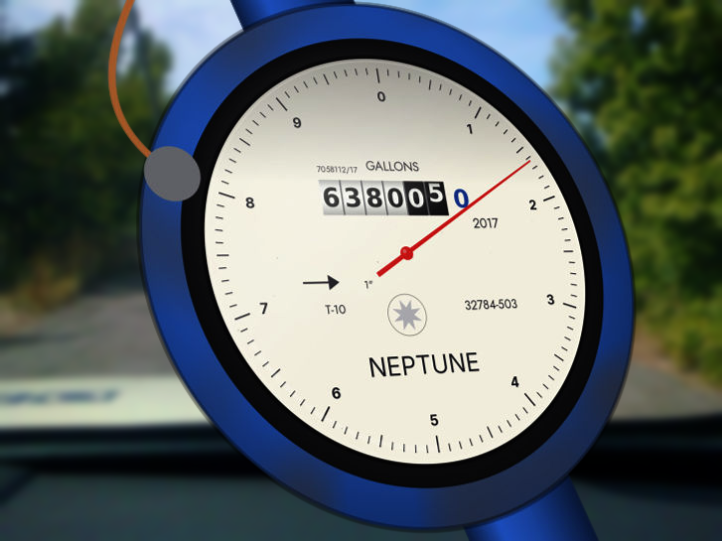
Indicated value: 6380051.6 gal
